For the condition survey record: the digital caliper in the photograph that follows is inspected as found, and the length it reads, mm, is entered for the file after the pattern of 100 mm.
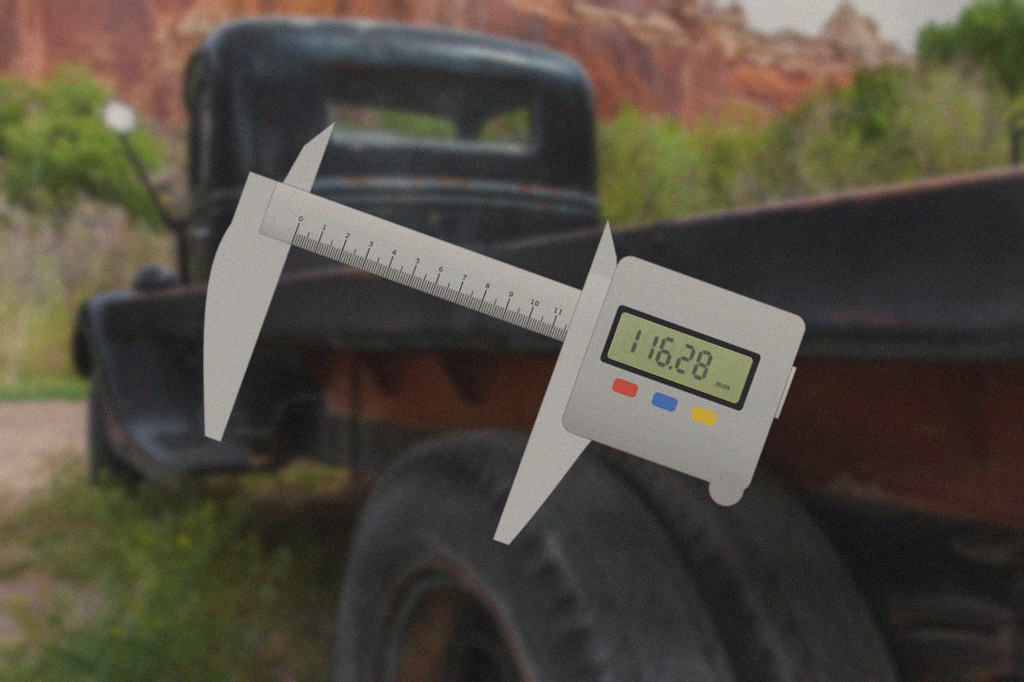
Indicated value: 116.28 mm
